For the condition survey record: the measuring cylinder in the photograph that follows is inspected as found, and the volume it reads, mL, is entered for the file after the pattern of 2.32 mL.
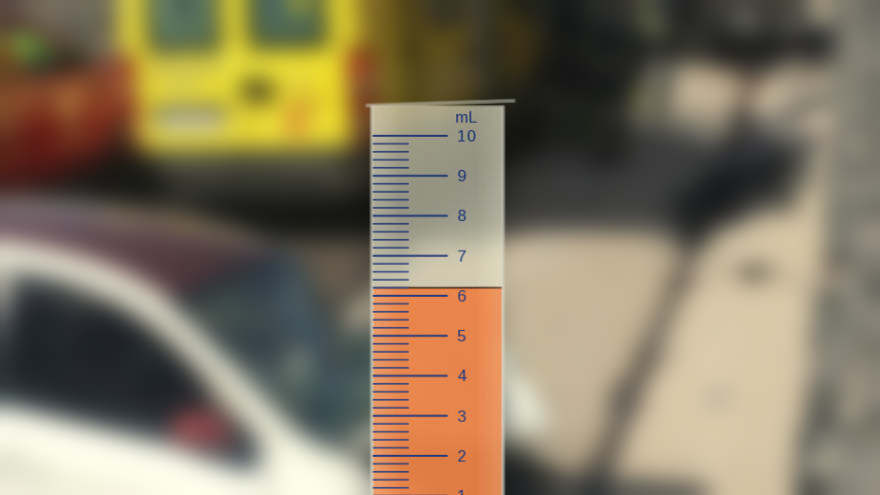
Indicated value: 6.2 mL
